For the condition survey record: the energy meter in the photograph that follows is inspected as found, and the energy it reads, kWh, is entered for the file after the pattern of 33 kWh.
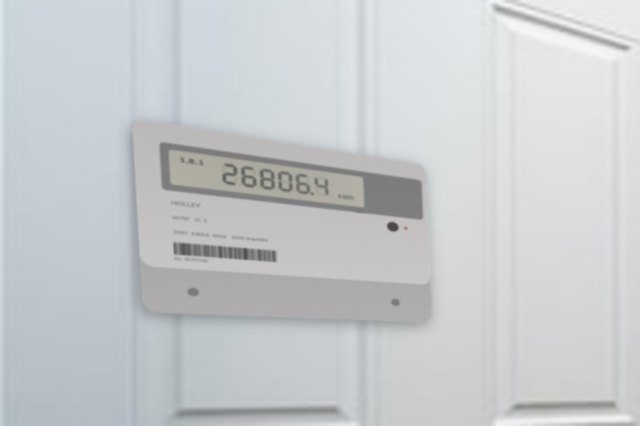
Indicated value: 26806.4 kWh
